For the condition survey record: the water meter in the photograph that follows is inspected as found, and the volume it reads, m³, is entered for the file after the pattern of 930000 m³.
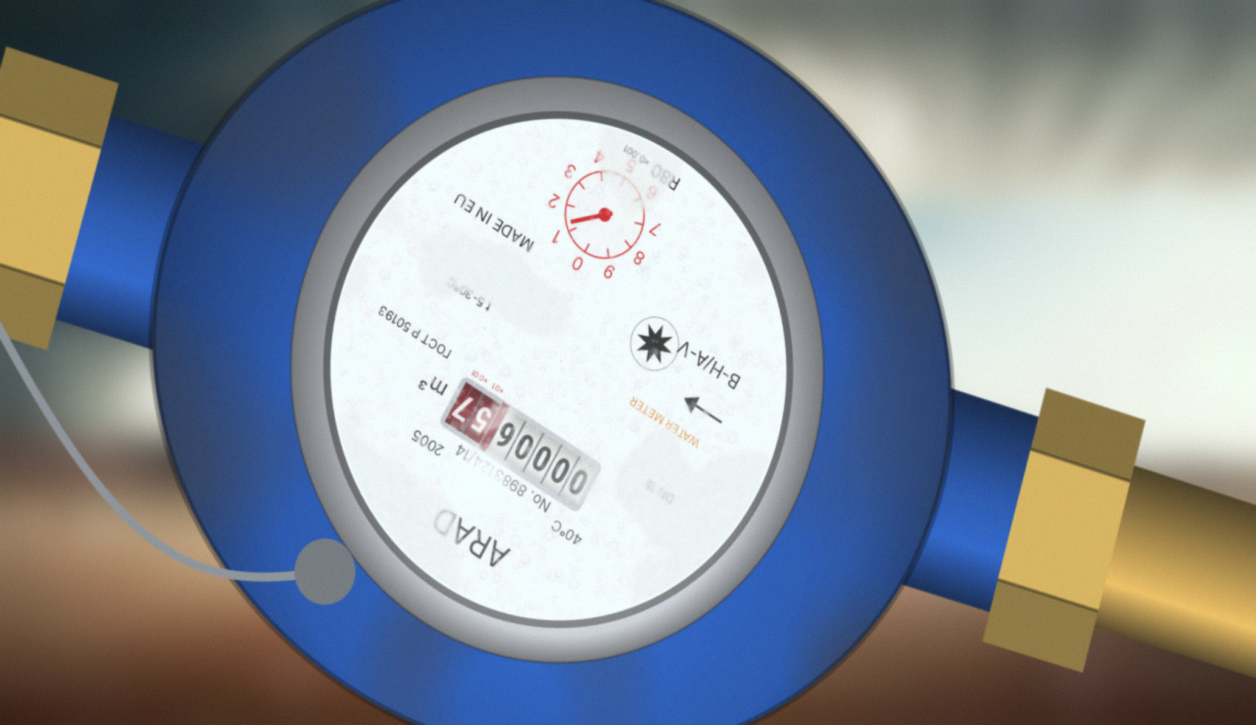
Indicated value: 6.571 m³
